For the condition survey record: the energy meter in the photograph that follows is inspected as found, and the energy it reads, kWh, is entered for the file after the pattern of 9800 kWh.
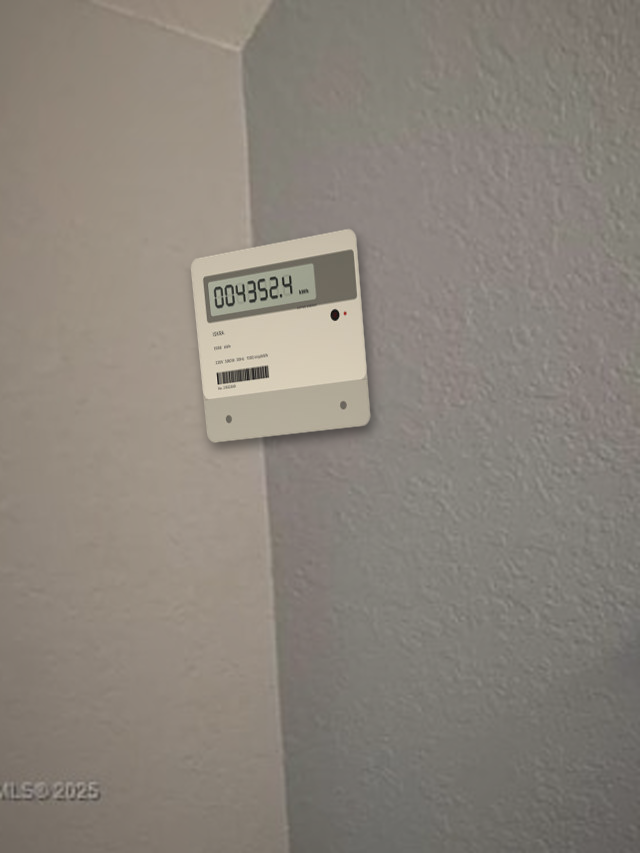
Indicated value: 4352.4 kWh
